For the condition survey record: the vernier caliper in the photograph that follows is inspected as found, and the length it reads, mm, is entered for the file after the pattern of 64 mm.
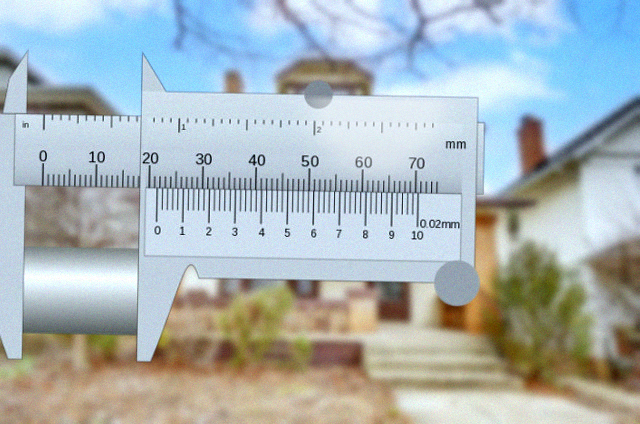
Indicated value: 21.5 mm
